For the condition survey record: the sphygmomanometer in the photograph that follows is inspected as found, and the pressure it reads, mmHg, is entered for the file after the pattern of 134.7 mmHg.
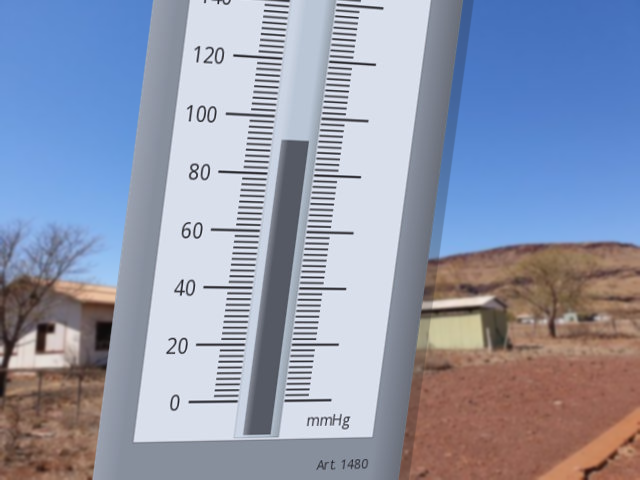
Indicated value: 92 mmHg
